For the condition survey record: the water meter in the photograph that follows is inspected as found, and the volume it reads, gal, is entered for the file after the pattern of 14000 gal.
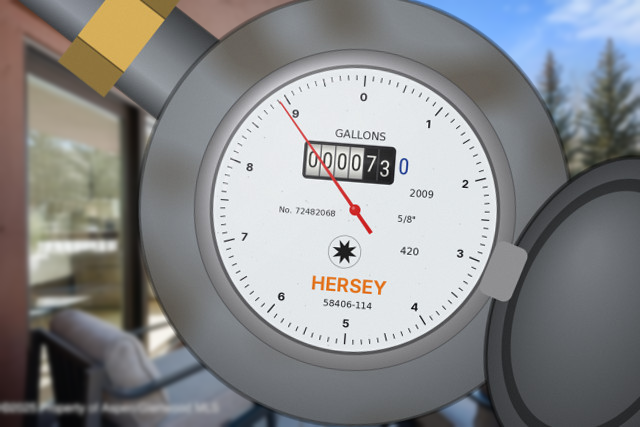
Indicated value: 728.9 gal
